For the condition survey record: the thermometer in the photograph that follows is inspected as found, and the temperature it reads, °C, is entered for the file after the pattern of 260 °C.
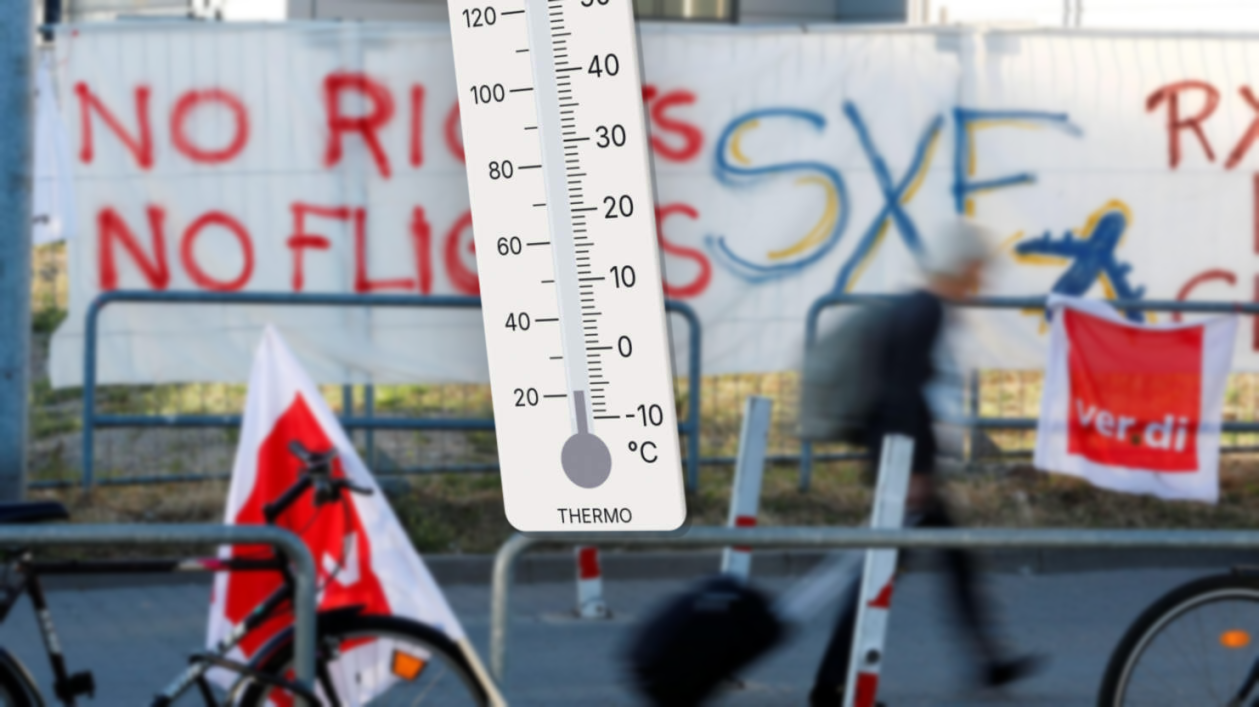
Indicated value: -6 °C
